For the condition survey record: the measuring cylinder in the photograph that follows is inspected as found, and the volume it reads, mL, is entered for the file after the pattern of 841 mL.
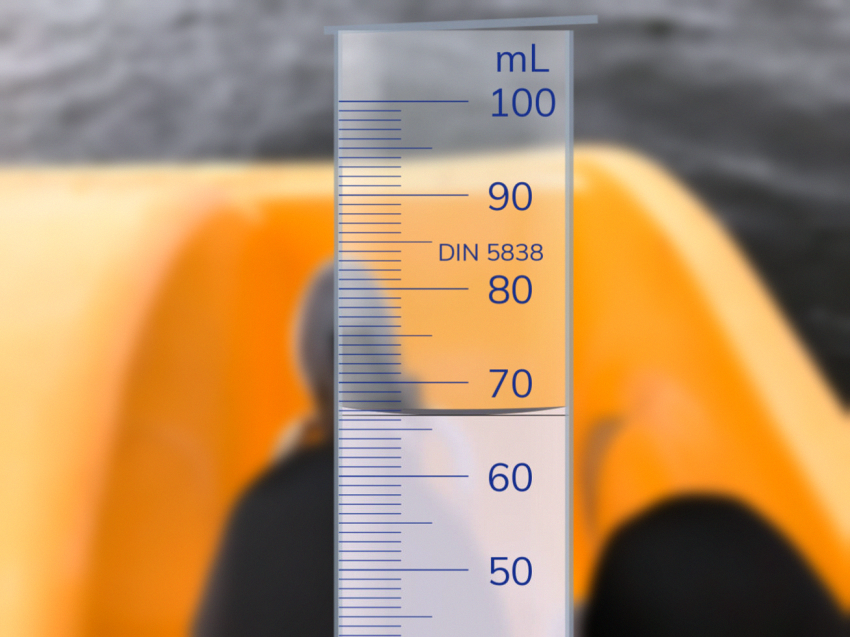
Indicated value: 66.5 mL
